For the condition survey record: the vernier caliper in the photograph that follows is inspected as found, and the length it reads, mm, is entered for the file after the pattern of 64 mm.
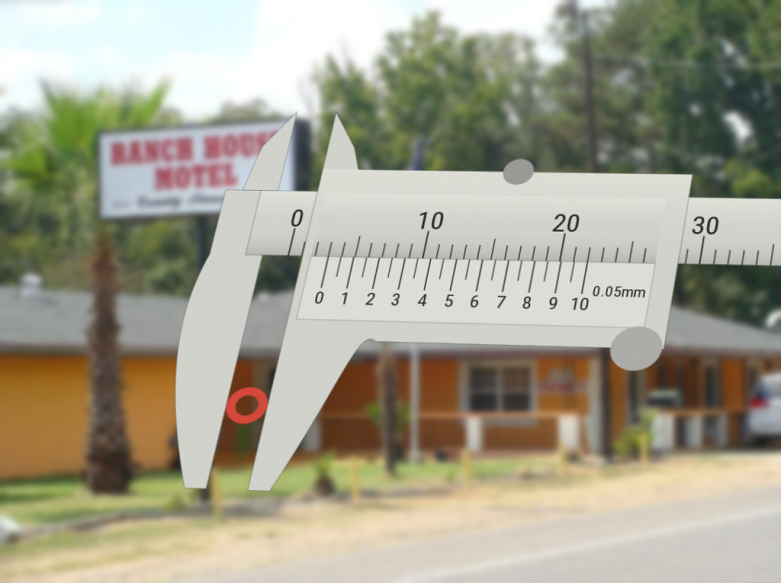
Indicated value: 3.0 mm
